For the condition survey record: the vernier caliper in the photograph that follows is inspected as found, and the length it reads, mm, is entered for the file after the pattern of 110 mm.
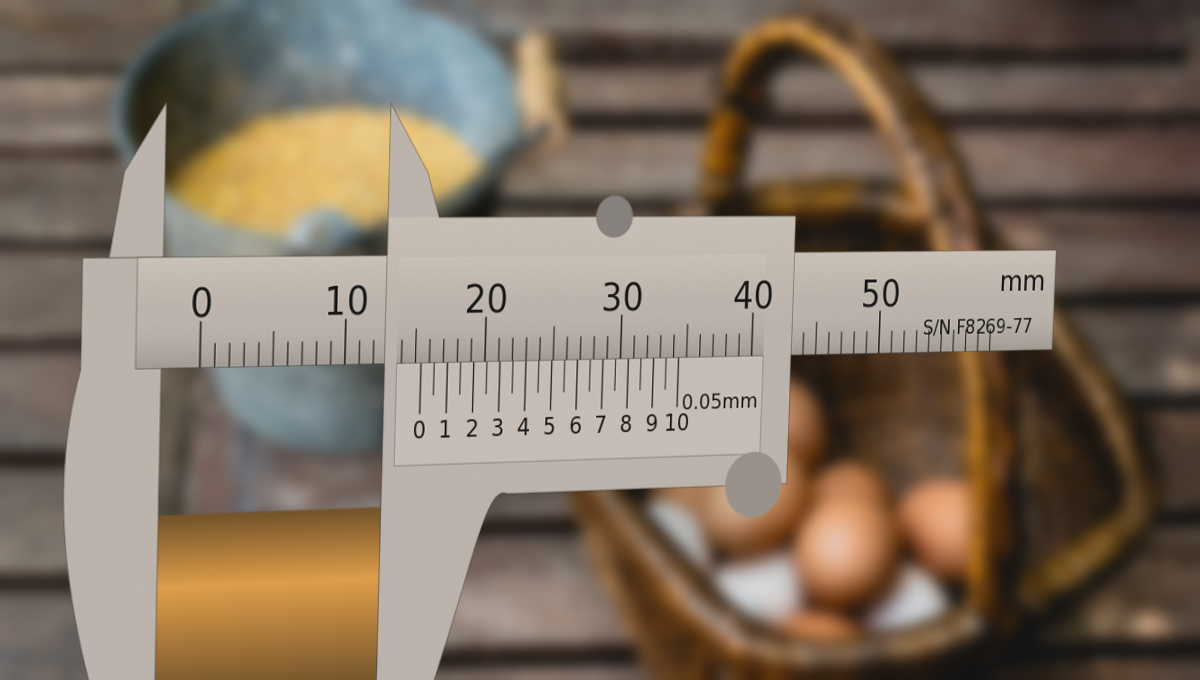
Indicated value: 15.4 mm
